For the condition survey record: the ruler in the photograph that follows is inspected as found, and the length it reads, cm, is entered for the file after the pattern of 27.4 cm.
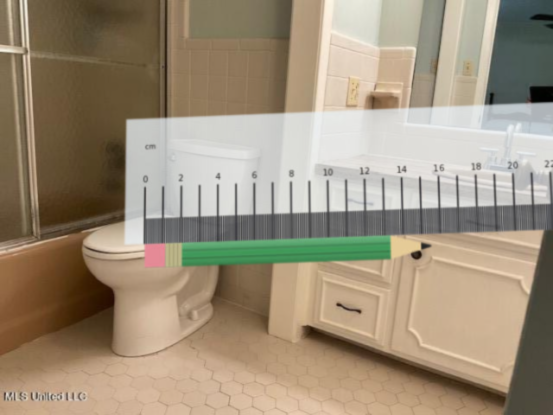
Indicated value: 15.5 cm
